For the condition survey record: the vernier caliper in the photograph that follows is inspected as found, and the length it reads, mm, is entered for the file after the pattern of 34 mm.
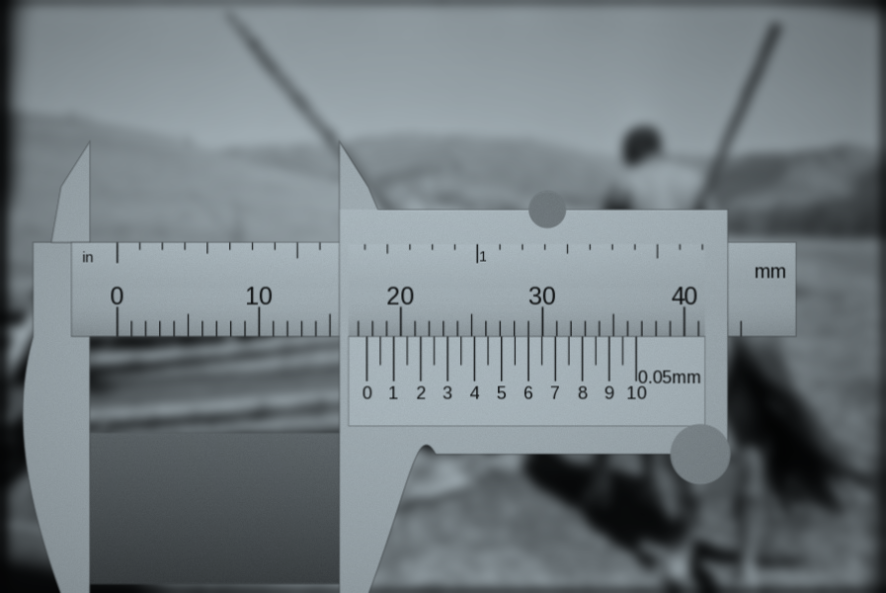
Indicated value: 17.6 mm
